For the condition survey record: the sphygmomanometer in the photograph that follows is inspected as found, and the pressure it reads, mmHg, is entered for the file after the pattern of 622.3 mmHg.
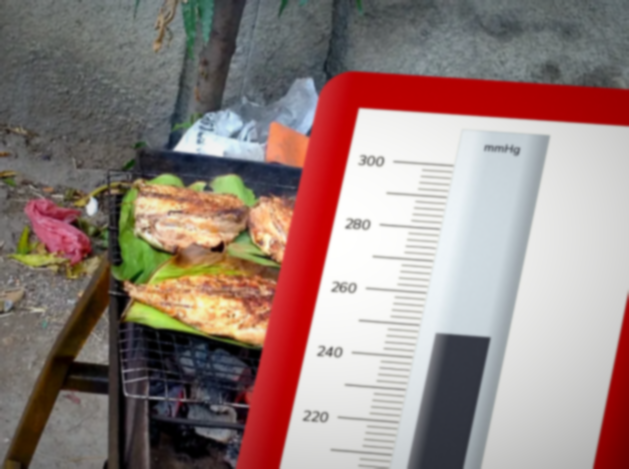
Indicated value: 248 mmHg
